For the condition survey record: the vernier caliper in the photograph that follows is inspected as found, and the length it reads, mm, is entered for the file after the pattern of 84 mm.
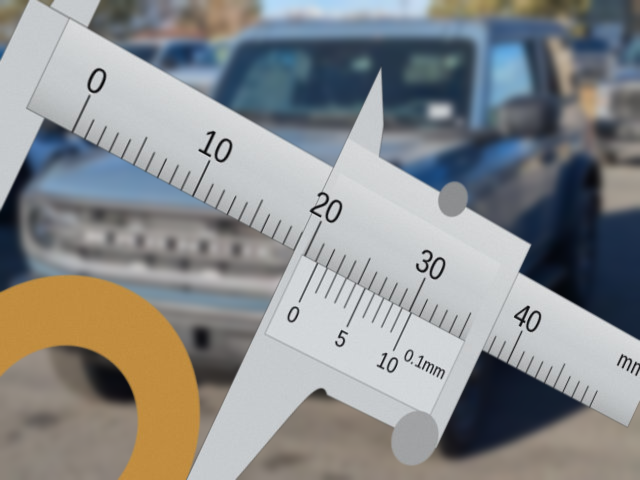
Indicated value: 21.2 mm
